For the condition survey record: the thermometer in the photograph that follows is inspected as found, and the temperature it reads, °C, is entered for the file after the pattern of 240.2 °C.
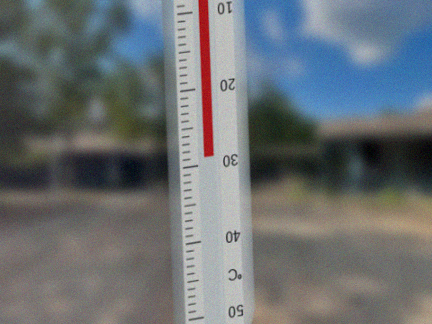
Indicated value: 29 °C
